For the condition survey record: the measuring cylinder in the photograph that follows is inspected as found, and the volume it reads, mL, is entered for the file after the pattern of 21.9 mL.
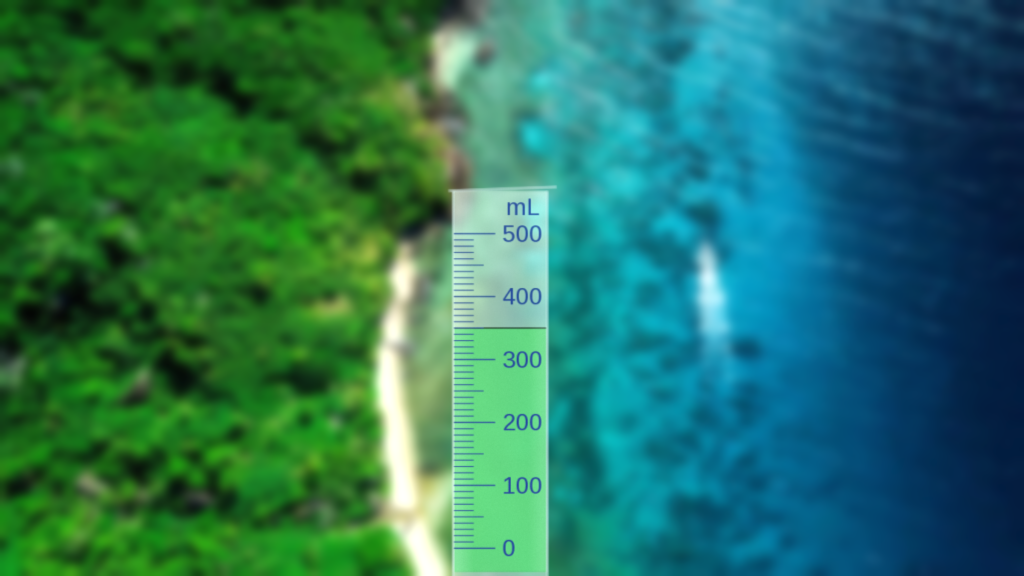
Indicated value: 350 mL
